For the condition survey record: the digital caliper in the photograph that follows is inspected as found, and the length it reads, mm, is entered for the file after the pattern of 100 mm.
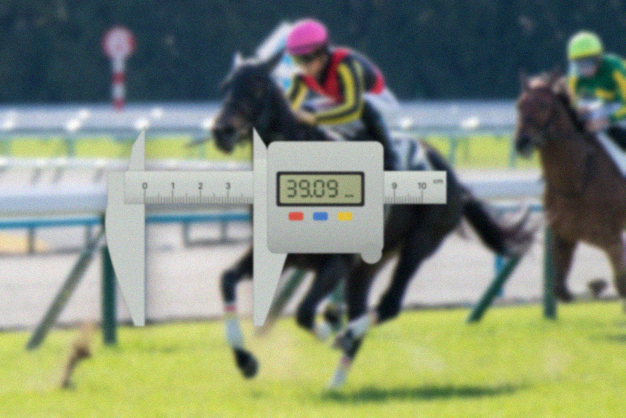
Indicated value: 39.09 mm
